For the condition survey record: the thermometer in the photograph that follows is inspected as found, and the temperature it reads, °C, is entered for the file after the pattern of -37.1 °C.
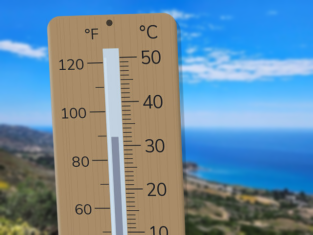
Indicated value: 32 °C
